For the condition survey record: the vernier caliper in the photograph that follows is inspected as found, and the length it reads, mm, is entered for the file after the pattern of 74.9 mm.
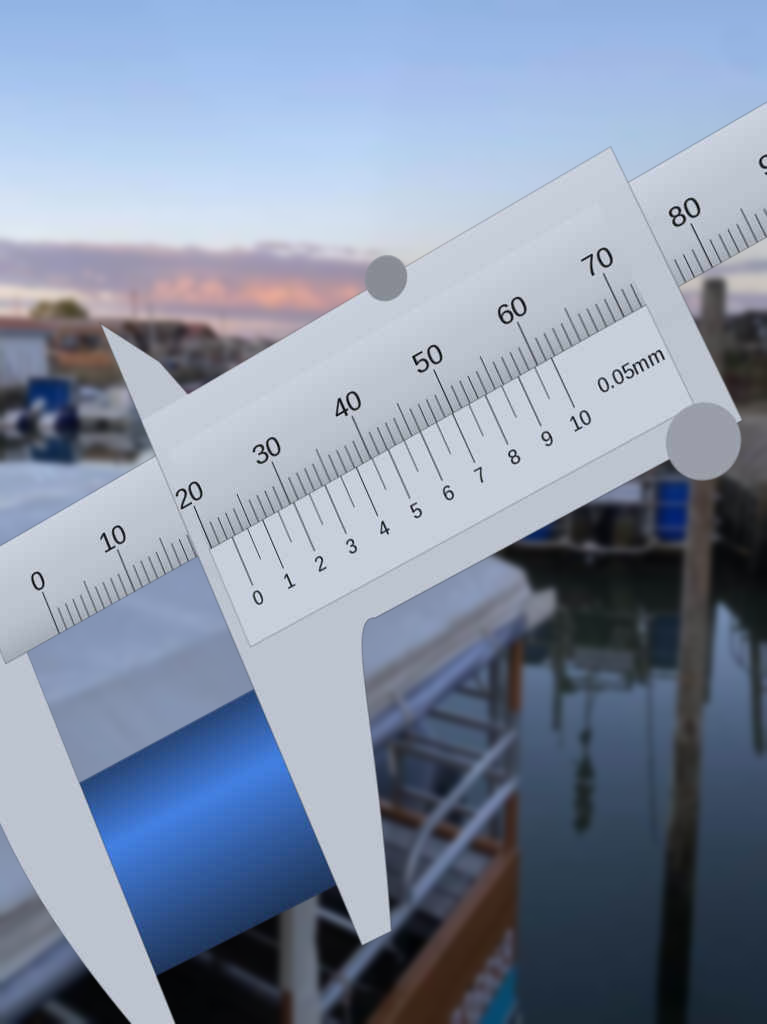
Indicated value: 22.6 mm
